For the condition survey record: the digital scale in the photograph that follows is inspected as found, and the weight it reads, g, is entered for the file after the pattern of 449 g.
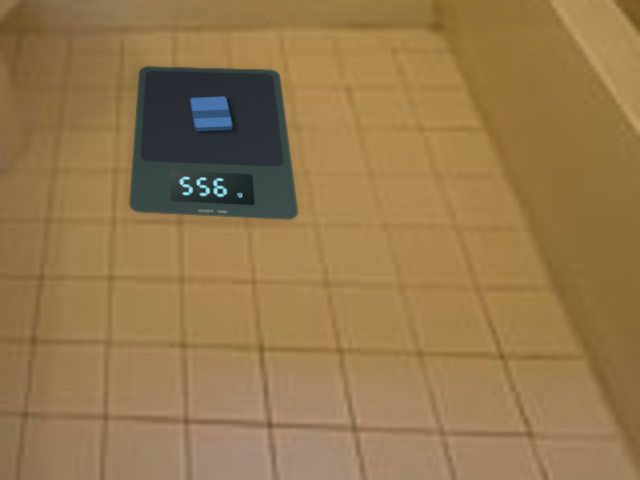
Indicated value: 556 g
